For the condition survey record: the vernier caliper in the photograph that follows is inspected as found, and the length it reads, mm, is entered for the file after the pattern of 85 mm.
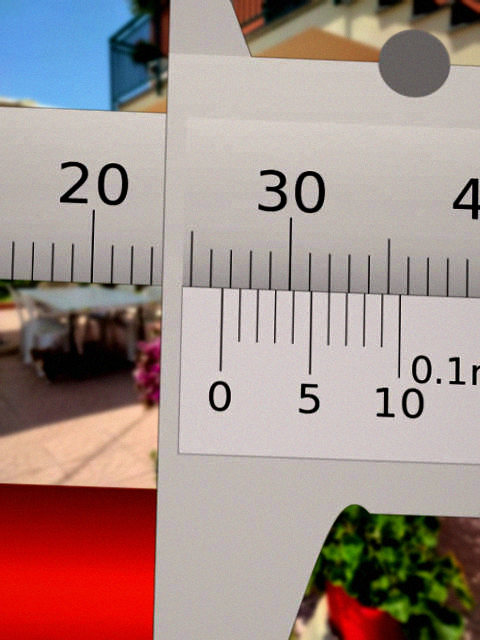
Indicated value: 26.6 mm
